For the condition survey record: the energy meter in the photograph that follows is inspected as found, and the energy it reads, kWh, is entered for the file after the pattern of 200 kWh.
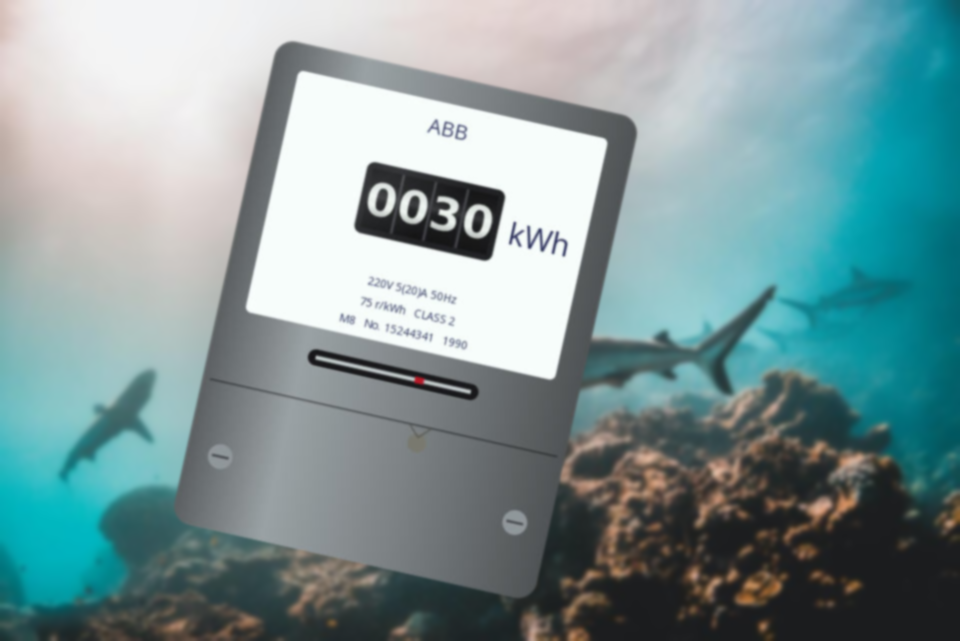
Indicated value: 30 kWh
